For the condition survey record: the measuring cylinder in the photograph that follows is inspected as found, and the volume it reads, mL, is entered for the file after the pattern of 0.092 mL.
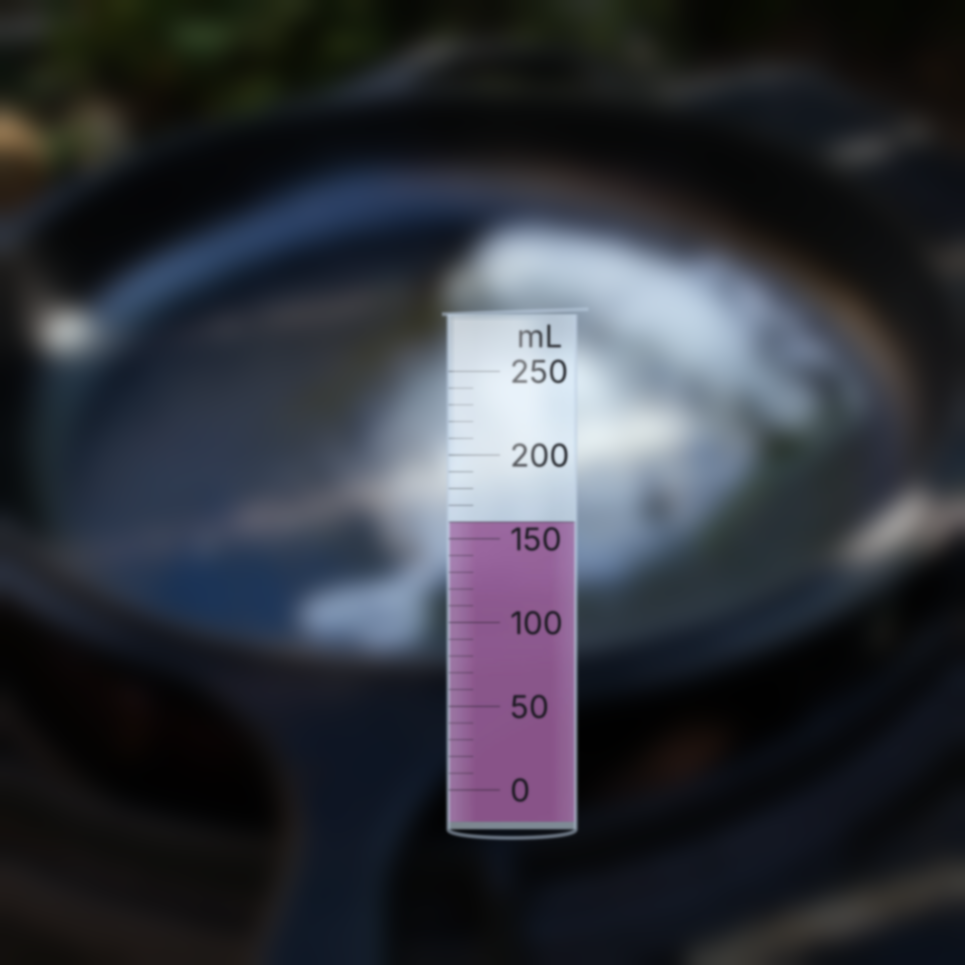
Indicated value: 160 mL
